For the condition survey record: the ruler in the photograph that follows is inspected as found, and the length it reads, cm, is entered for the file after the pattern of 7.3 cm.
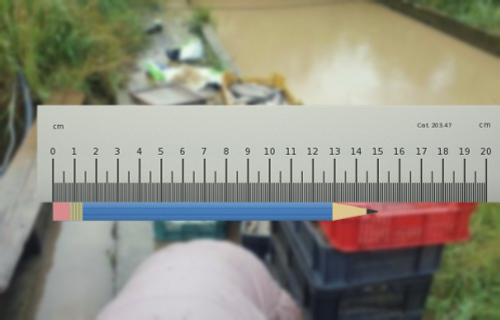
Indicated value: 15 cm
